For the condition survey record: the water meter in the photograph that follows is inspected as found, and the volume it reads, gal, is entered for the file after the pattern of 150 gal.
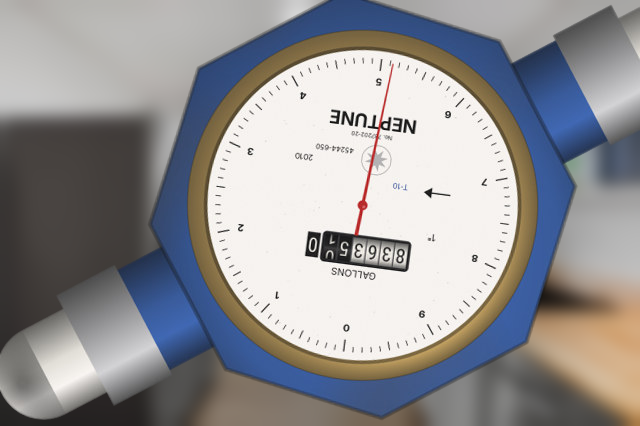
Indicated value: 8363505.1 gal
